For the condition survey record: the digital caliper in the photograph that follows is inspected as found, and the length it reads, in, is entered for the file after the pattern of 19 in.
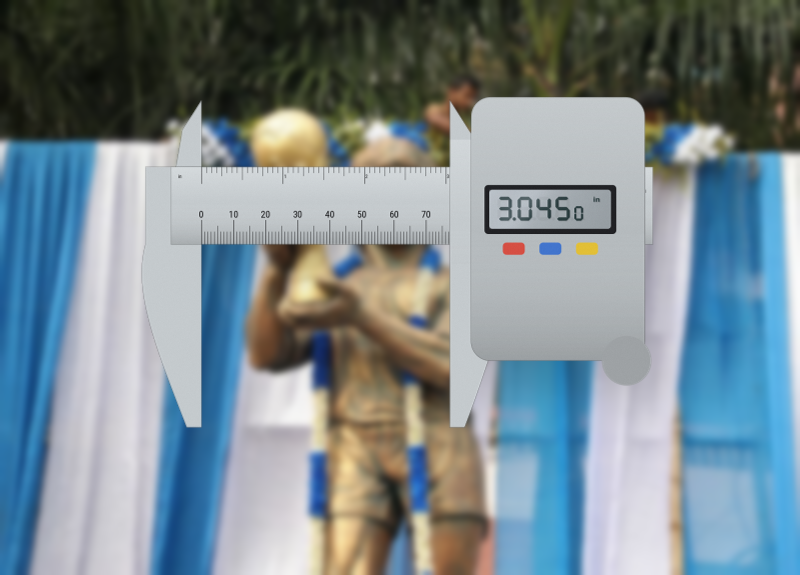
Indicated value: 3.0450 in
